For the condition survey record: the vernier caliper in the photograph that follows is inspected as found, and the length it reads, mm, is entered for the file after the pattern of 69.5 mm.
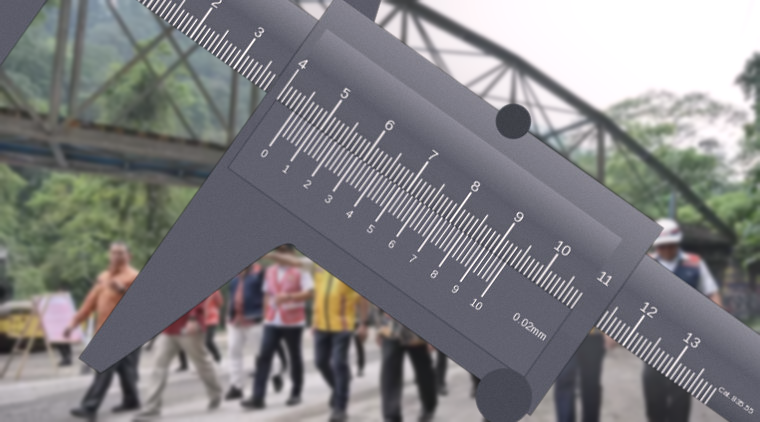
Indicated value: 44.0 mm
